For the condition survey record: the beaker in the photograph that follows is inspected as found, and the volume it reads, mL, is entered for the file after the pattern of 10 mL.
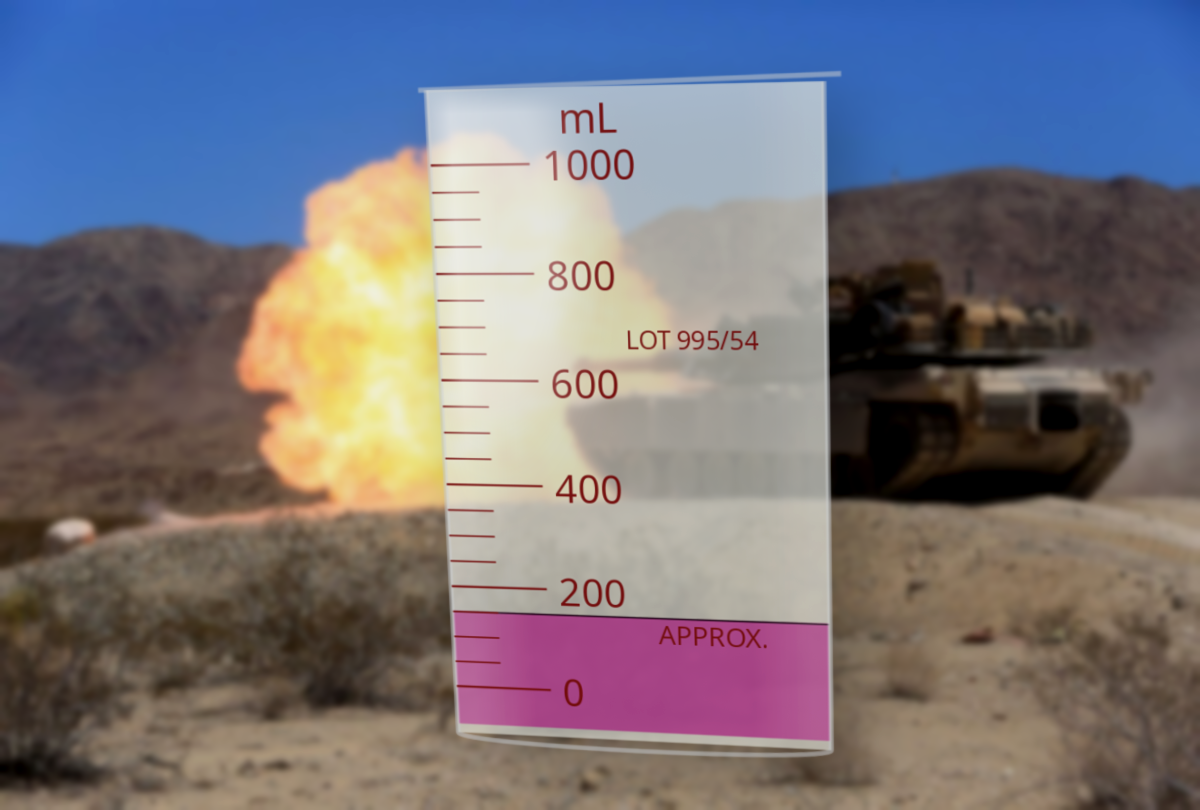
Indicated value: 150 mL
